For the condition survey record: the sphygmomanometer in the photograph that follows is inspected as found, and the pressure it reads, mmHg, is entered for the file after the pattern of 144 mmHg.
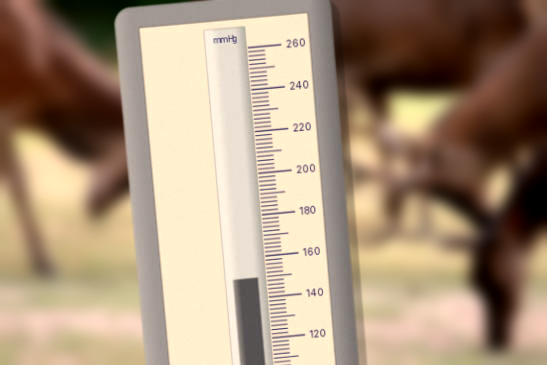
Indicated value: 150 mmHg
